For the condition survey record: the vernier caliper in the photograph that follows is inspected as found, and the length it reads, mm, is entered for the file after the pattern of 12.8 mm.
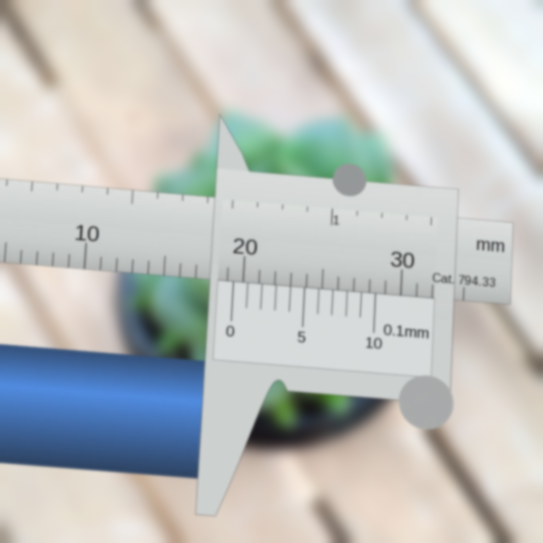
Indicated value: 19.4 mm
